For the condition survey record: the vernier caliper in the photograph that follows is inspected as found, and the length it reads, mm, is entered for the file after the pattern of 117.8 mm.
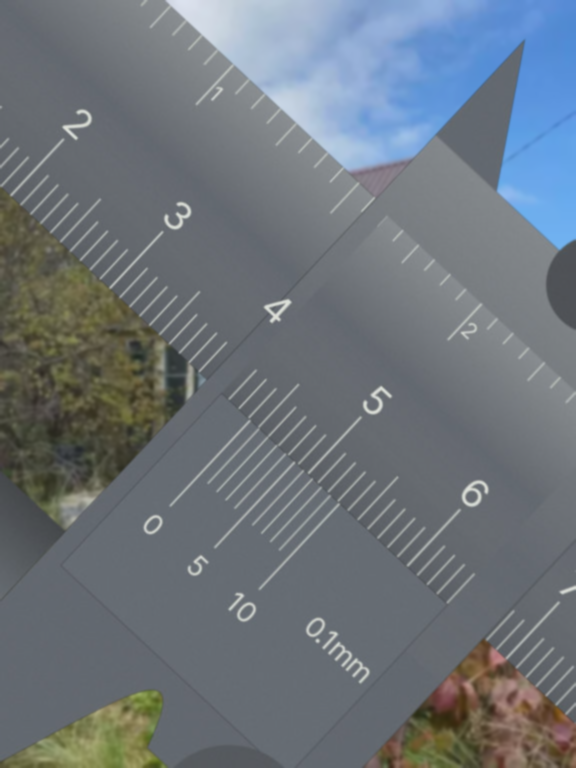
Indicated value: 44.2 mm
